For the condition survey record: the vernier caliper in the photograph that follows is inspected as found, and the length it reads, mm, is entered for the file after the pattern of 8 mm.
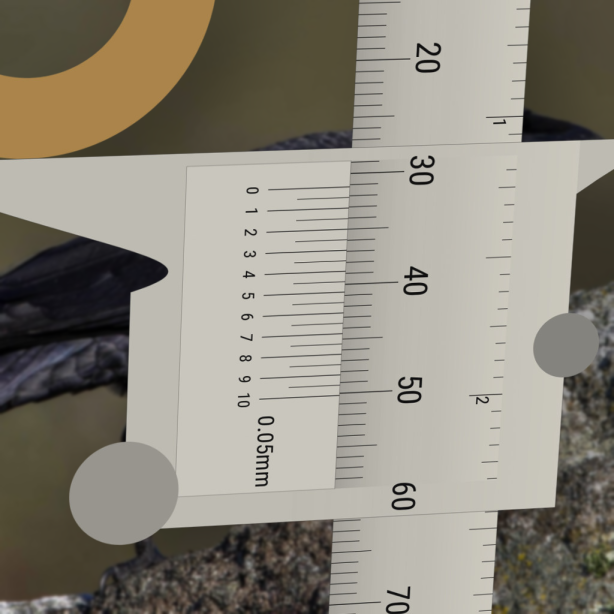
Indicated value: 31.2 mm
